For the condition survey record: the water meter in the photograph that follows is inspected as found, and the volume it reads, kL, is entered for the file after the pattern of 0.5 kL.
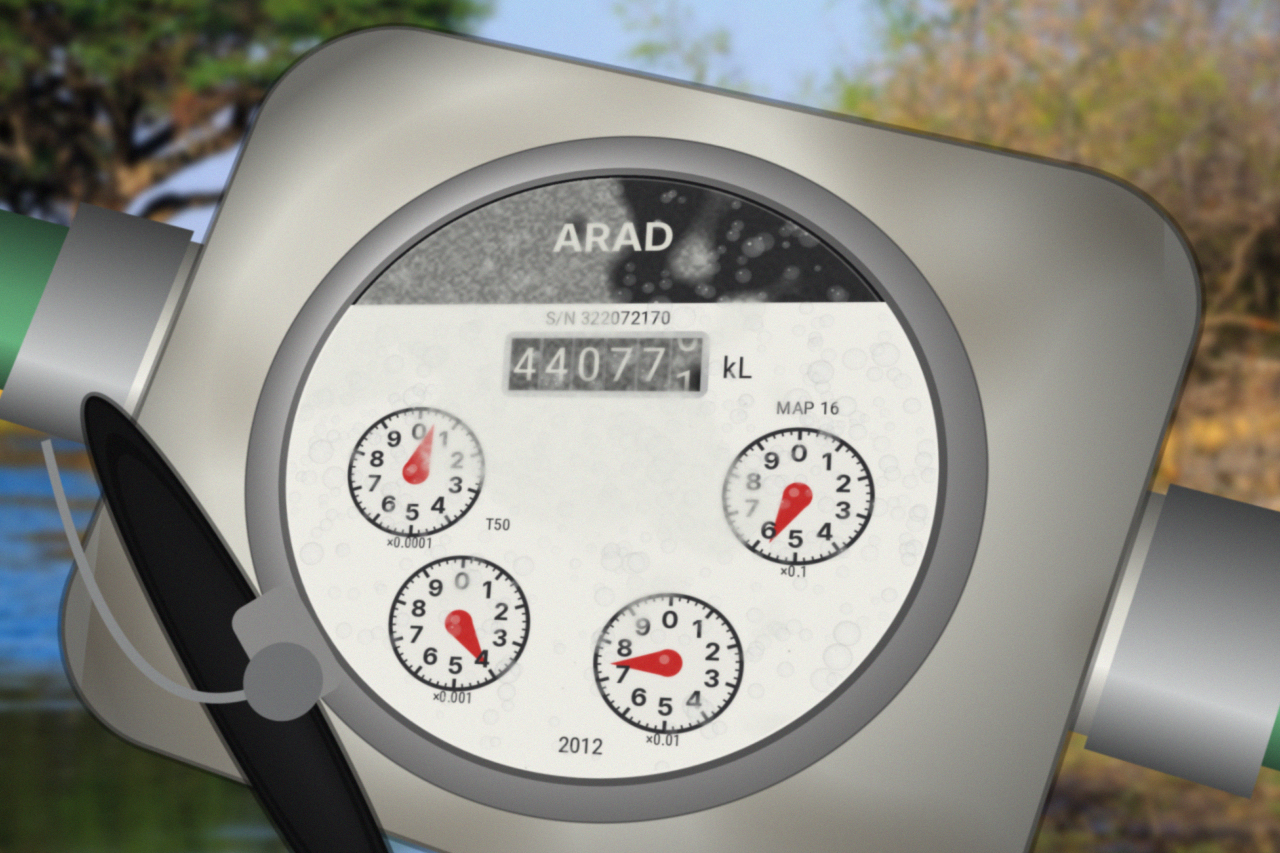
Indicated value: 440770.5740 kL
